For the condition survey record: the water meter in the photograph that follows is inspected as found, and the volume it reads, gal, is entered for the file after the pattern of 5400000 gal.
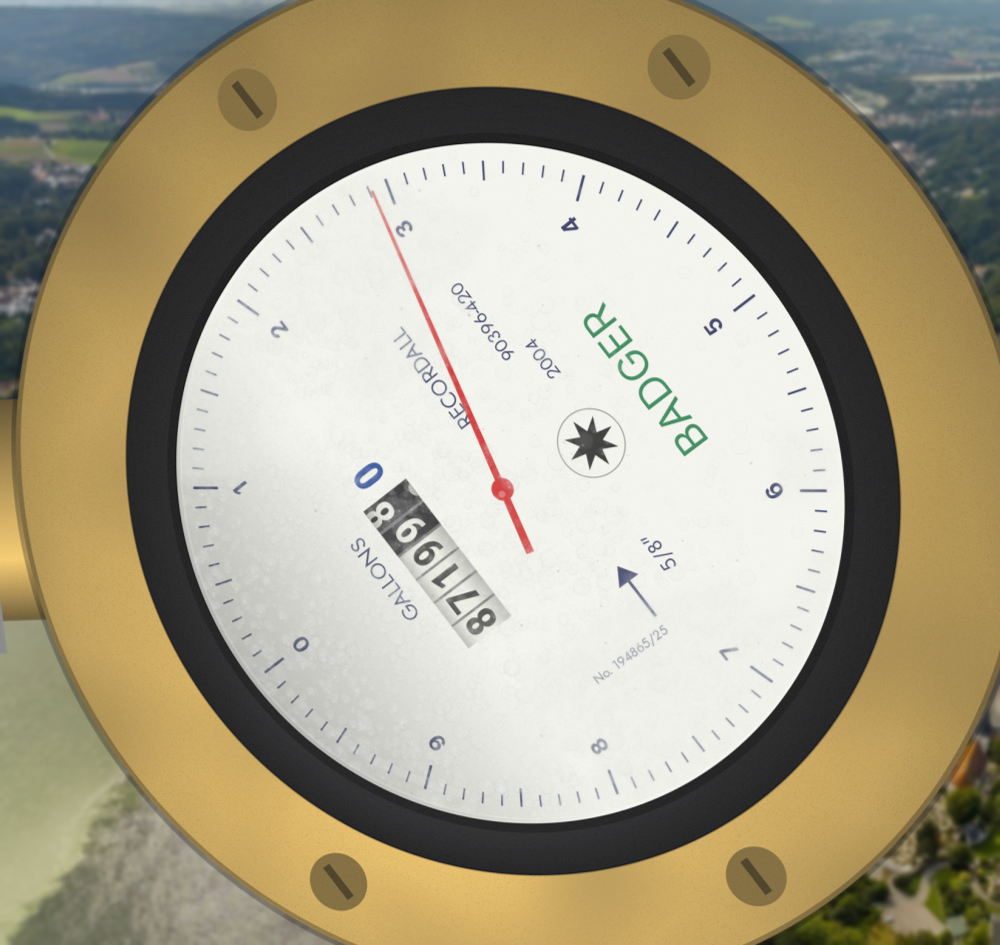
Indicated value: 8719982.9 gal
